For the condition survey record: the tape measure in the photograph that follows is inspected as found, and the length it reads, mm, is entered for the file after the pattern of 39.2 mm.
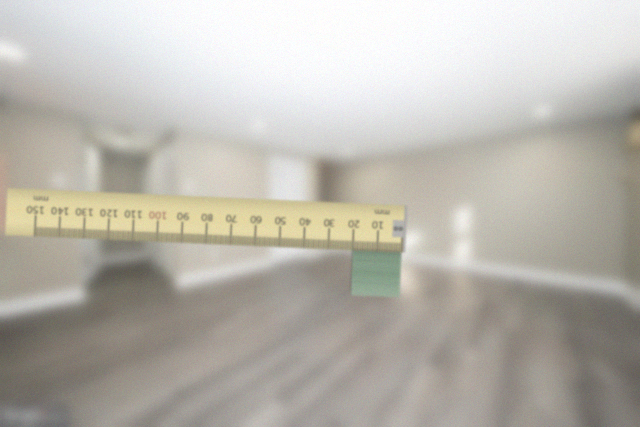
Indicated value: 20 mm
